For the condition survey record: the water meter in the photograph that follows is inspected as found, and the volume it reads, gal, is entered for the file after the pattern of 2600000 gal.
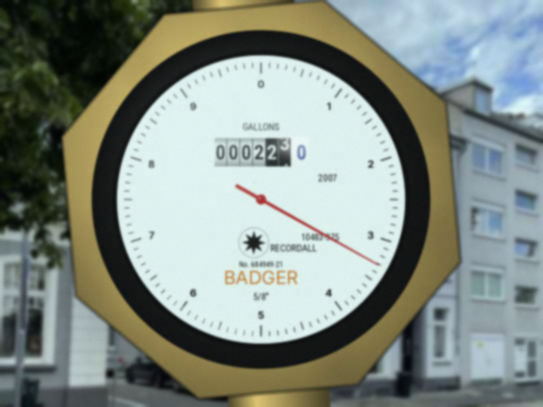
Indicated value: 2233.3 gal
